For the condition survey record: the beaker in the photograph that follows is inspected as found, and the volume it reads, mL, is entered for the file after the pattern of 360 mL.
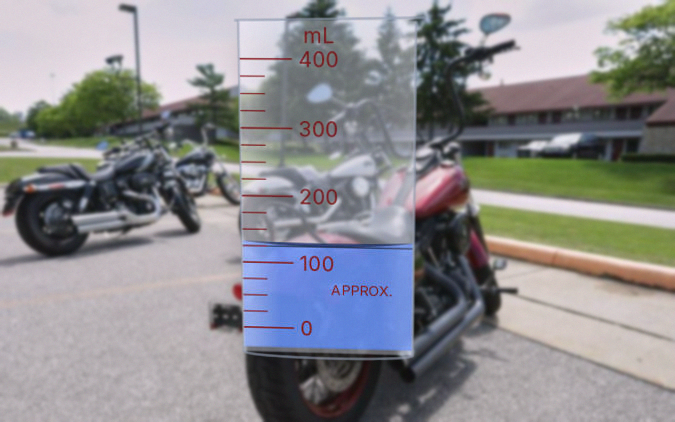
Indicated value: 125 mL
